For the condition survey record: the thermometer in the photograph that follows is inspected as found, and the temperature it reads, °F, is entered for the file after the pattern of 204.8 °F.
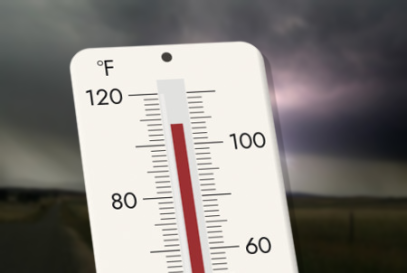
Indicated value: 108 °F
